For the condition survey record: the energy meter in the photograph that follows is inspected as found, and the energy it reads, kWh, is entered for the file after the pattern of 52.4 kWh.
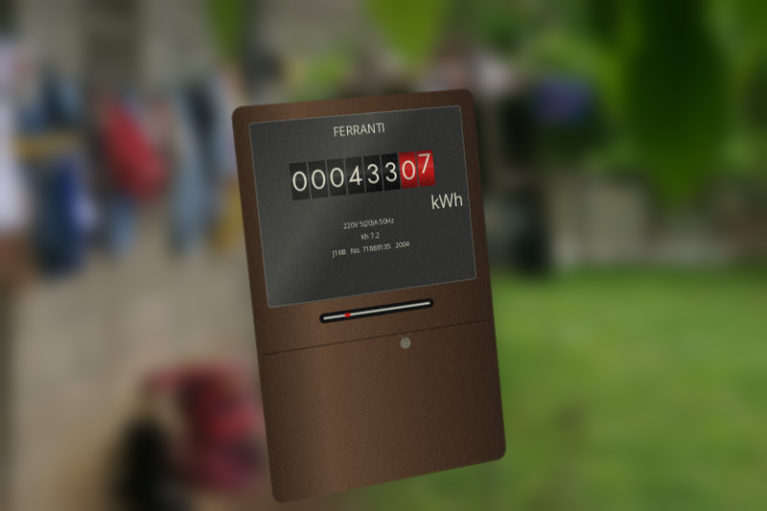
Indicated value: 433.07 kWh
